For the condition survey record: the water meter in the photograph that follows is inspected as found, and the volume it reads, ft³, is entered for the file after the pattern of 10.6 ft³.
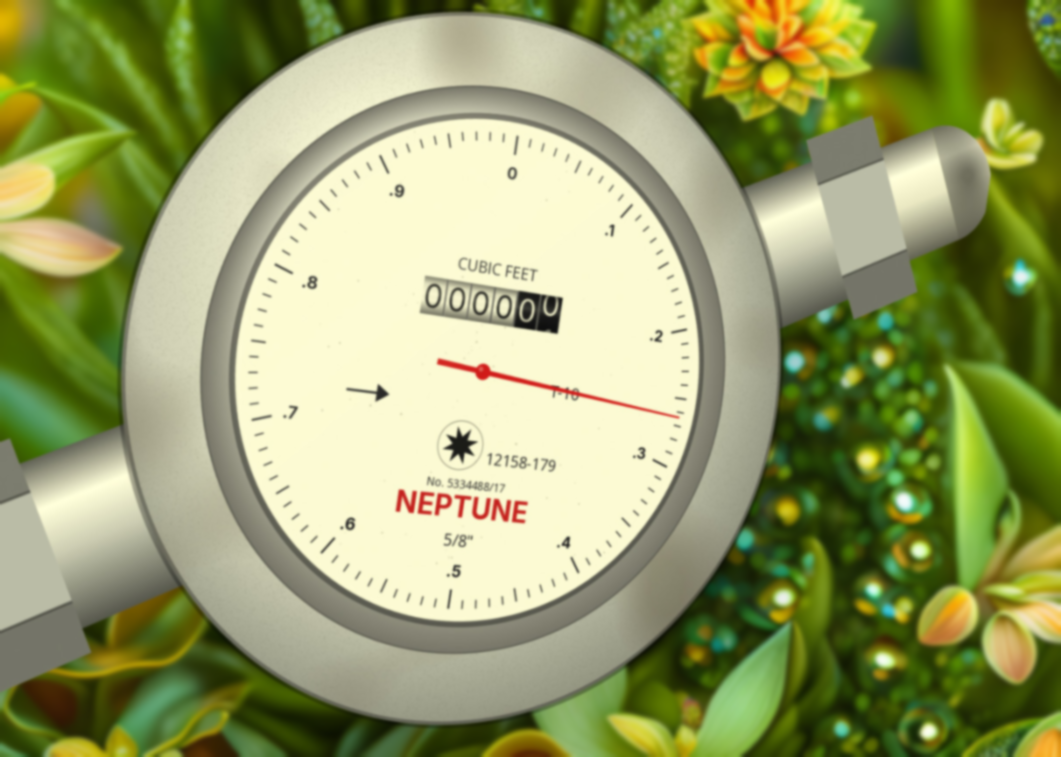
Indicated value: 0.26 ft³
